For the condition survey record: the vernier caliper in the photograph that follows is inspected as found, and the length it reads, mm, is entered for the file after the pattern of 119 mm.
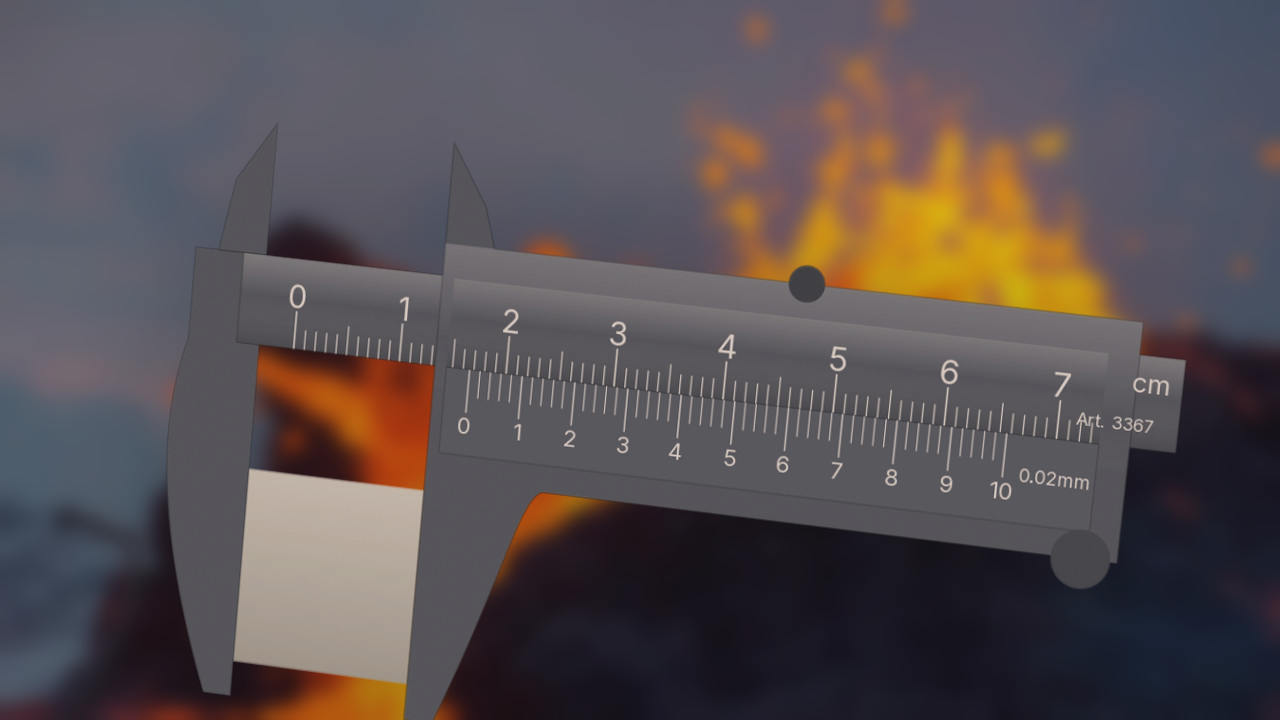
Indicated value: 16.6 mm
